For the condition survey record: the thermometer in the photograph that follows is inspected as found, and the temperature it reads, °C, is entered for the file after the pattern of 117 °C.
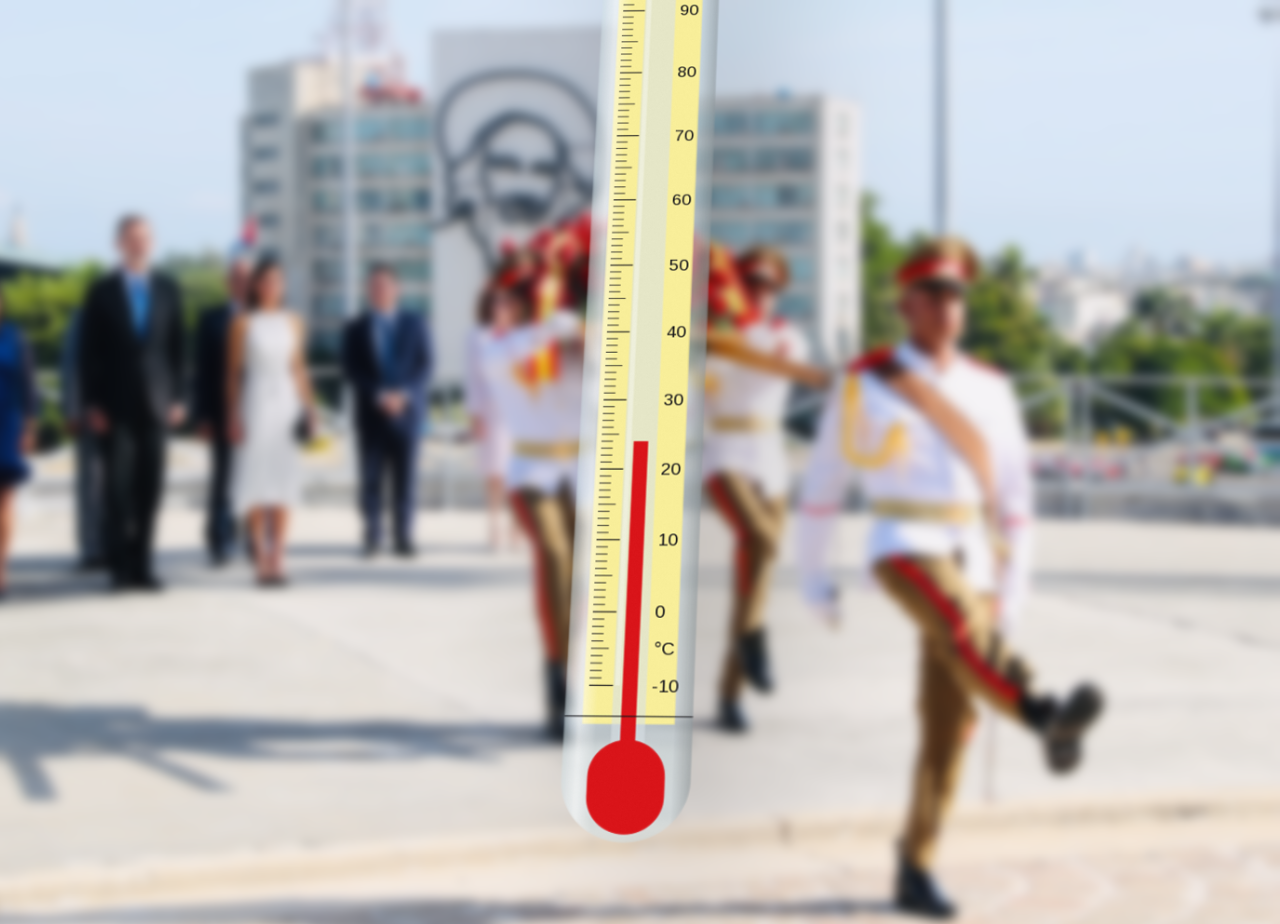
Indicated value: 24 °C
